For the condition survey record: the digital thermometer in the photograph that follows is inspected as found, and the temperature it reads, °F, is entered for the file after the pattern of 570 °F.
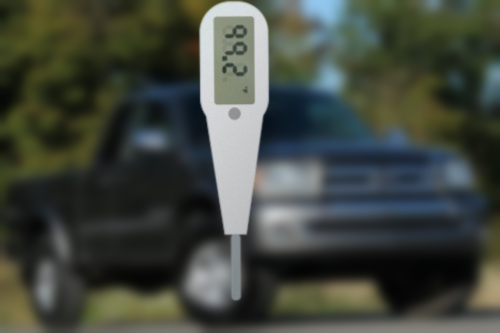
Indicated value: 99.2 °F
